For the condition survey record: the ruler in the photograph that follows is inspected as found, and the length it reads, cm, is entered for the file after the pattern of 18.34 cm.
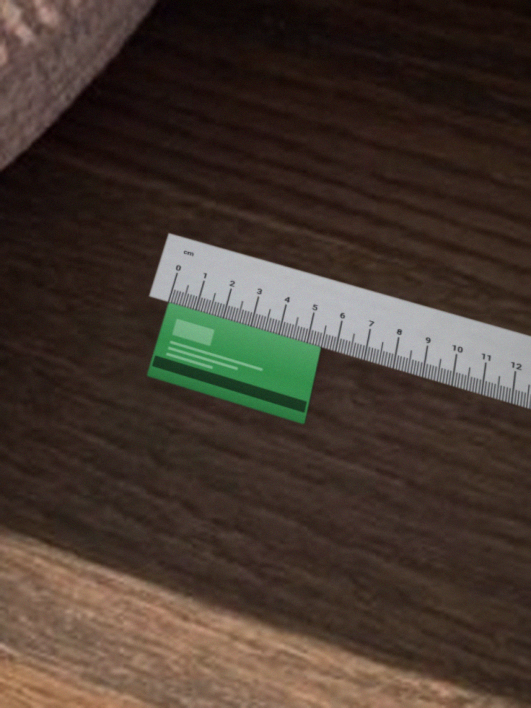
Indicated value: 5.5 cm
